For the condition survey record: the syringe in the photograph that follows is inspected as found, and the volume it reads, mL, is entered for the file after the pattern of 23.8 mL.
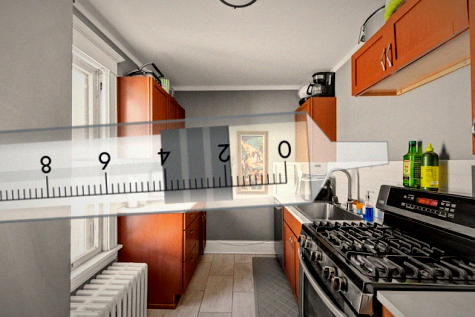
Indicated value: 1.8 mL
